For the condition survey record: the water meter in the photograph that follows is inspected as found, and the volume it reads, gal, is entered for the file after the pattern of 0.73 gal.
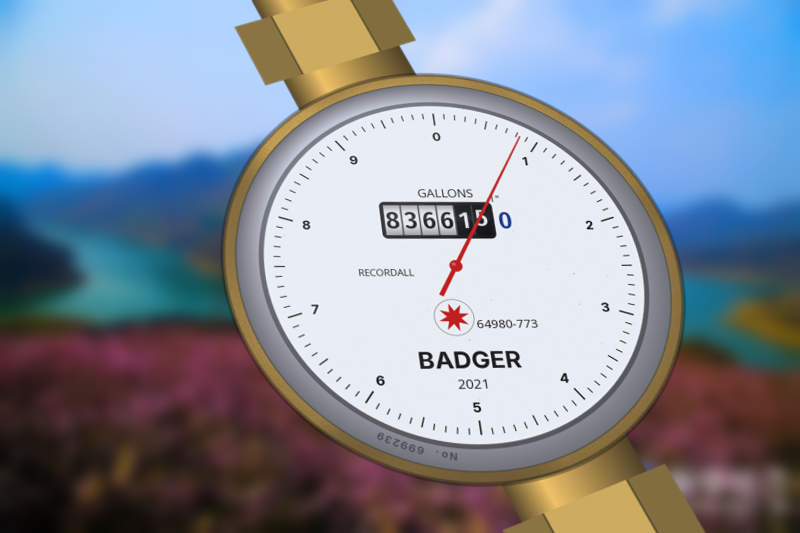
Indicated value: 8366150.8 gal
